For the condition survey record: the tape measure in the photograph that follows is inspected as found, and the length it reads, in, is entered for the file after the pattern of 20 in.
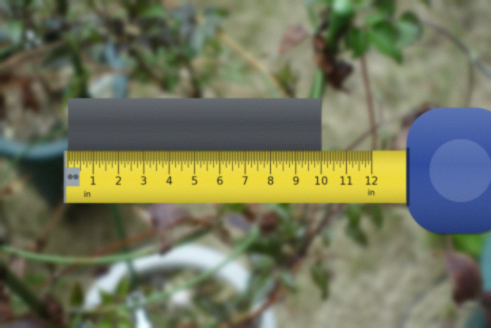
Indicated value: 10 in
